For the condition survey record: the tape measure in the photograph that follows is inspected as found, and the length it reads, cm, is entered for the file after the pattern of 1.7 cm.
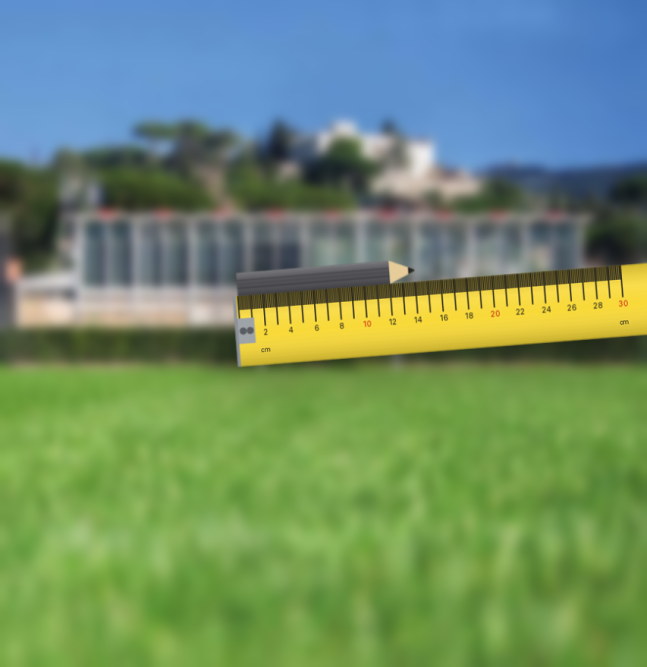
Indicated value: 14 cm
